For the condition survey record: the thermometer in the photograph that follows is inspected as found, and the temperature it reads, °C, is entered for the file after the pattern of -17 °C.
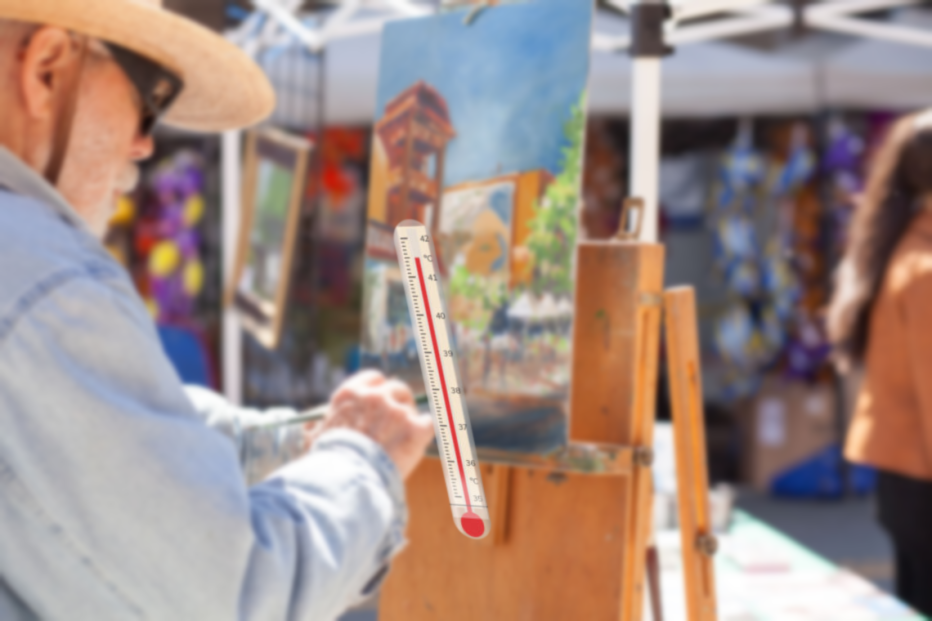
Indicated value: 41.5 °C
